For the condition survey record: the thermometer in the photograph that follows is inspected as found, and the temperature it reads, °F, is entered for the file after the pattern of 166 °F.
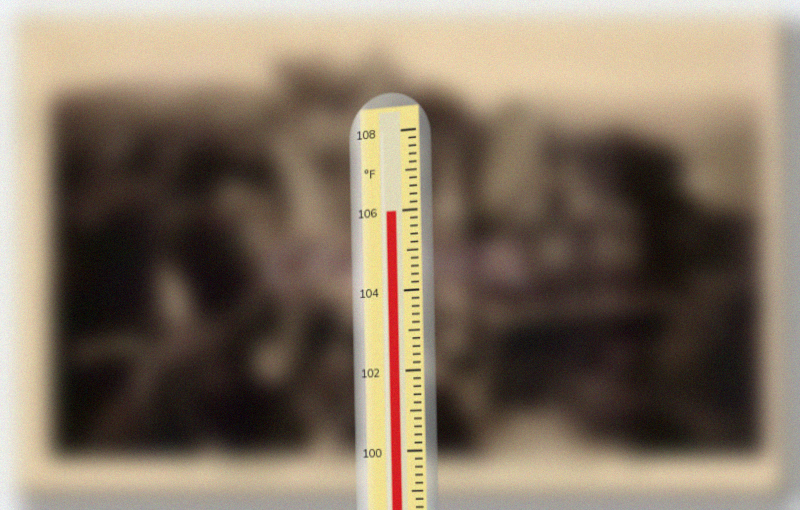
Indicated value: 106 °F
